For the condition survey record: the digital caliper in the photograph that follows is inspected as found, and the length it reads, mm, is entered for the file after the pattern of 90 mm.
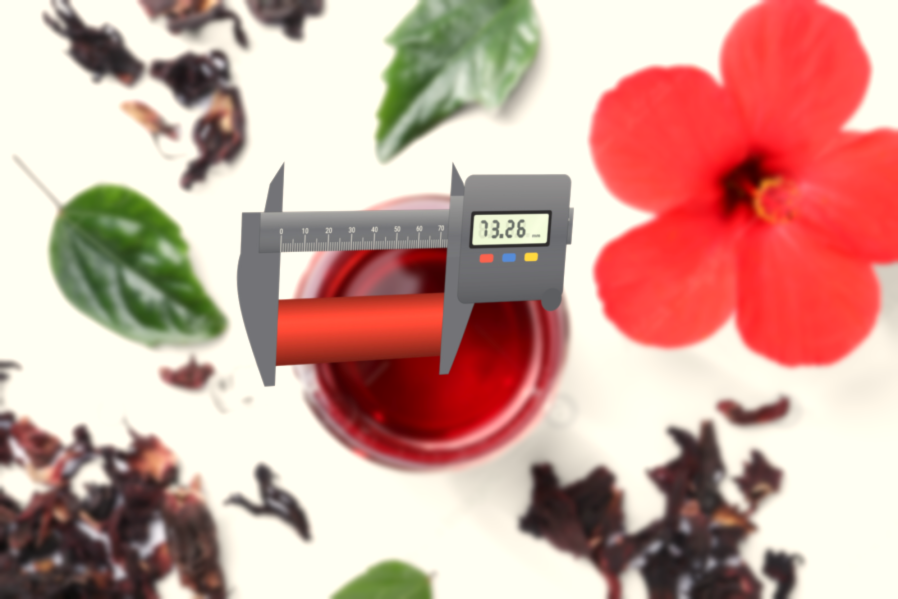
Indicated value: 73.26 mm
